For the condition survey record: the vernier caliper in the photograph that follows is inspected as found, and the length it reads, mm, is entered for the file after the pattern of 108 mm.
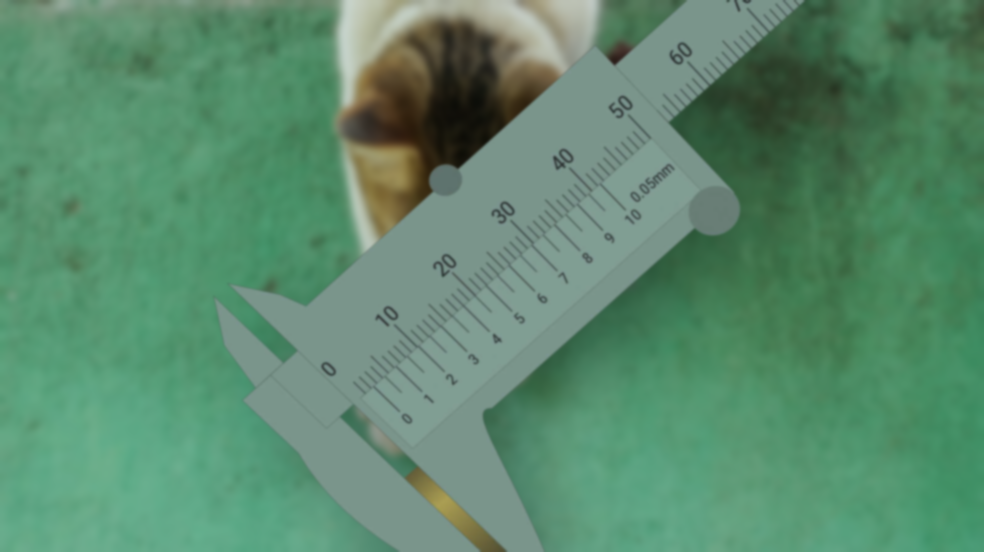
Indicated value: 2.4 mm
